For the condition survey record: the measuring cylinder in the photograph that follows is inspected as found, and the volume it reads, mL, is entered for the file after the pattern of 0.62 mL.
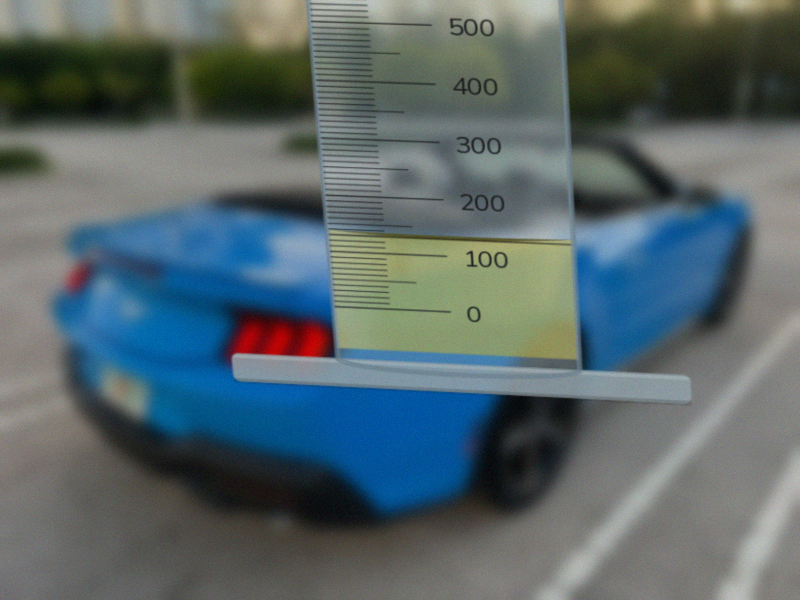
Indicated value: 130 mL
